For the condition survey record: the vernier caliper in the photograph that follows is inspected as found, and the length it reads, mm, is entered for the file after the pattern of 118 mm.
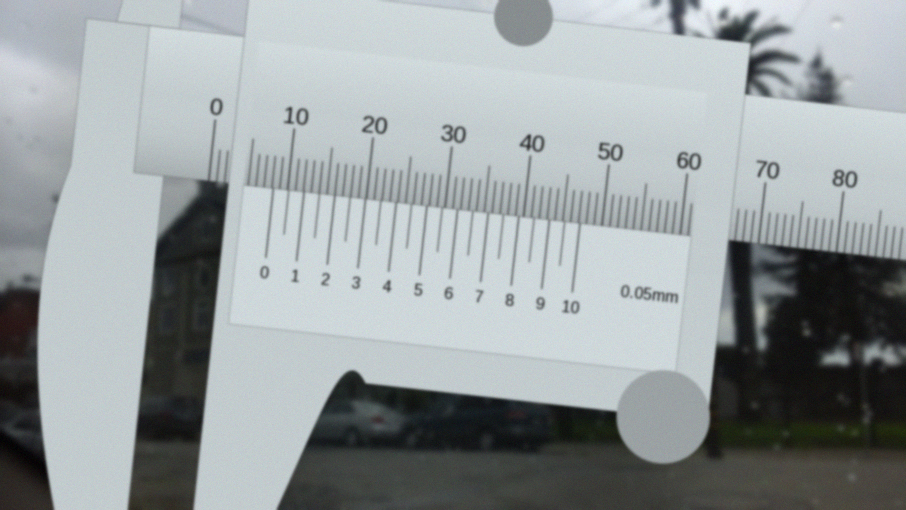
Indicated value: 8.2 mm
